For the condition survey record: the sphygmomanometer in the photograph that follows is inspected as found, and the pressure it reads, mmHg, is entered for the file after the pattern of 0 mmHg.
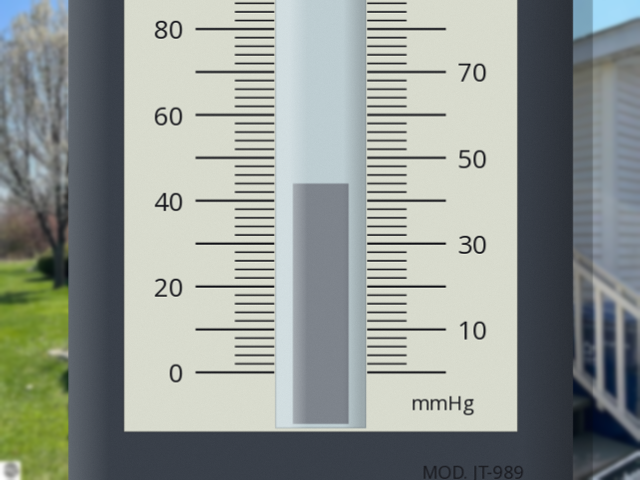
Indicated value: 44 mmHg
